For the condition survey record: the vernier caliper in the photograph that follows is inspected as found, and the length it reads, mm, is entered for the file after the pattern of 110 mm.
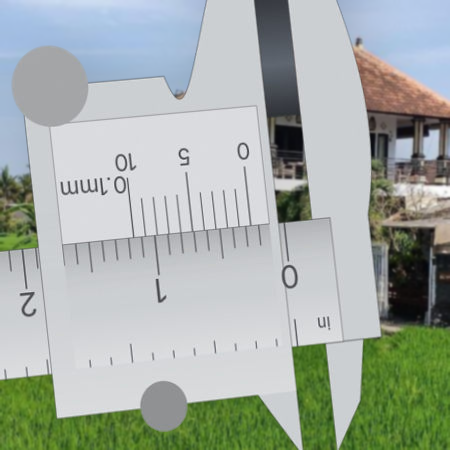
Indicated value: 2.6 mm
